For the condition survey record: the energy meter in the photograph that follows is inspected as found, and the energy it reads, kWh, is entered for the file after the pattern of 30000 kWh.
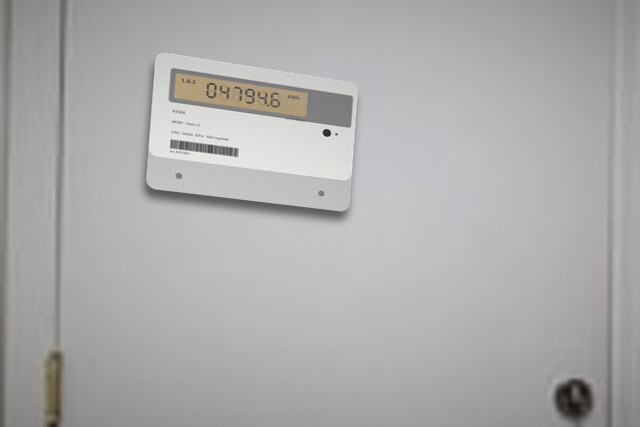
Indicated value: 4794.6 kWh
